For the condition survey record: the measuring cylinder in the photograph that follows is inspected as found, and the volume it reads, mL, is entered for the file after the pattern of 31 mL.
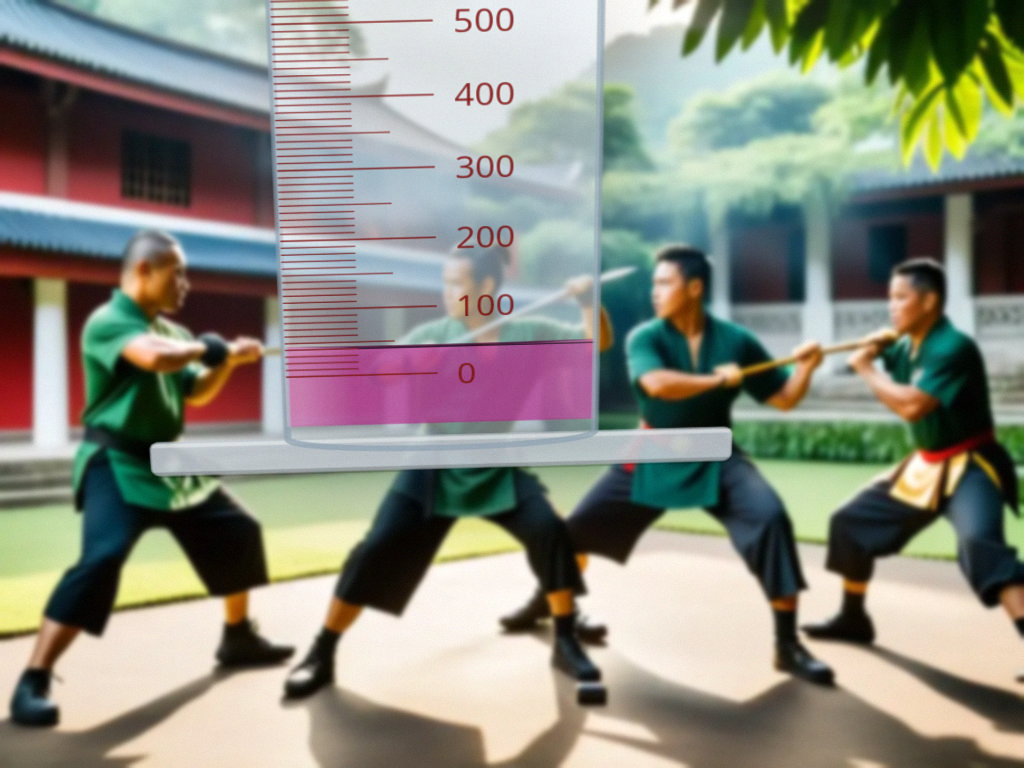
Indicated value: 40 mL
